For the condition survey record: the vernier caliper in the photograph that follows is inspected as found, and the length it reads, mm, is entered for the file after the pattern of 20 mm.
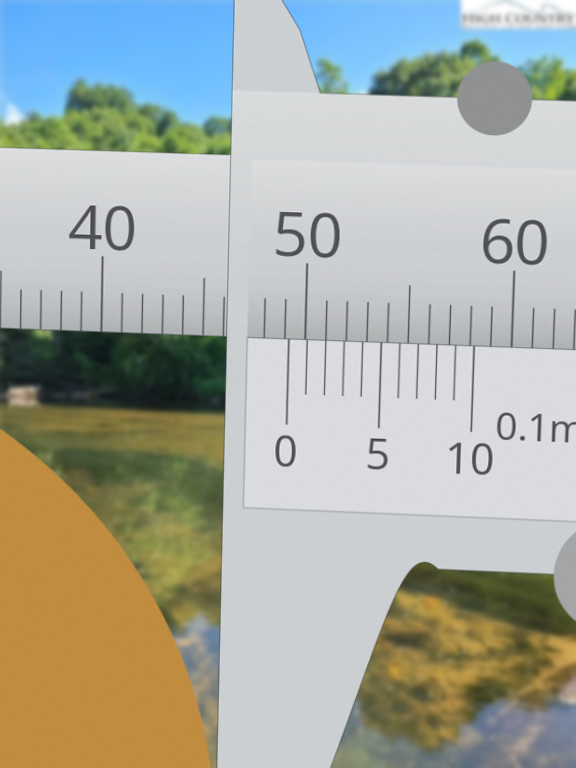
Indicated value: 49.2 mm
